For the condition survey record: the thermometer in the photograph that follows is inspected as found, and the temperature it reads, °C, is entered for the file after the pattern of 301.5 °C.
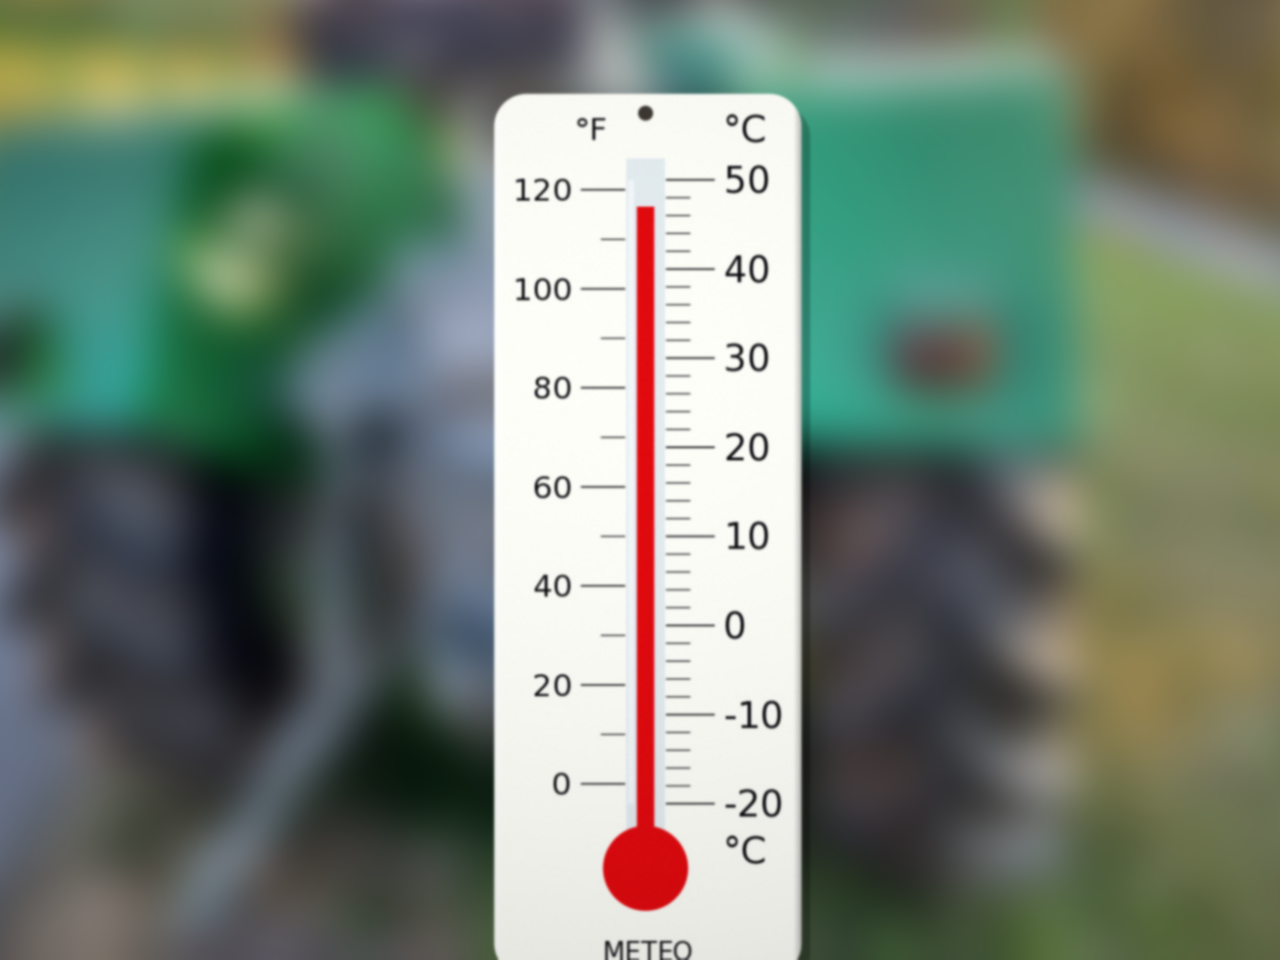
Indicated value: 47 °C
